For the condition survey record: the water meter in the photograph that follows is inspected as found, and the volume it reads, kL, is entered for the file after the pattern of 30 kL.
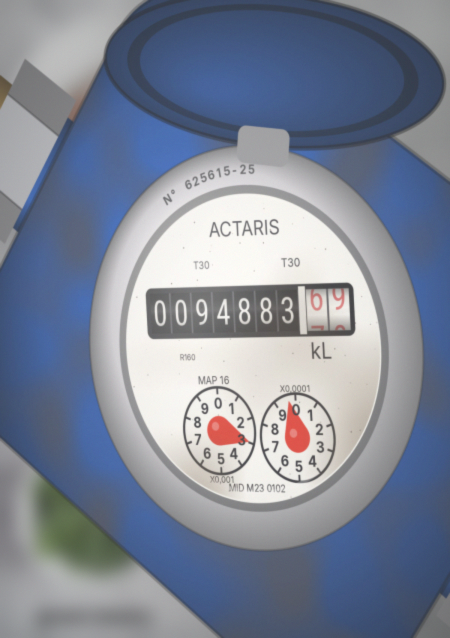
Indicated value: 94883.6929 kL
